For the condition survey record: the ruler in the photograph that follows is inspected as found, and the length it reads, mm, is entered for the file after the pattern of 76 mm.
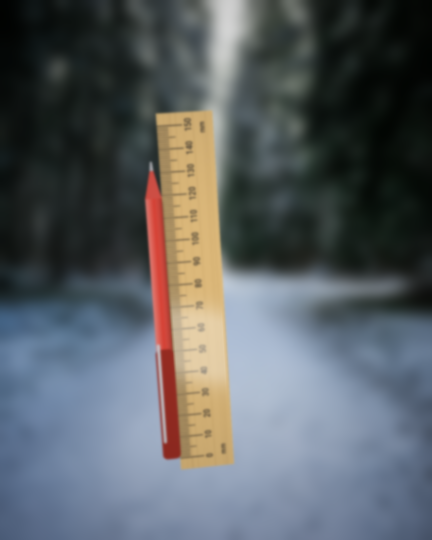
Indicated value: 135 mm
